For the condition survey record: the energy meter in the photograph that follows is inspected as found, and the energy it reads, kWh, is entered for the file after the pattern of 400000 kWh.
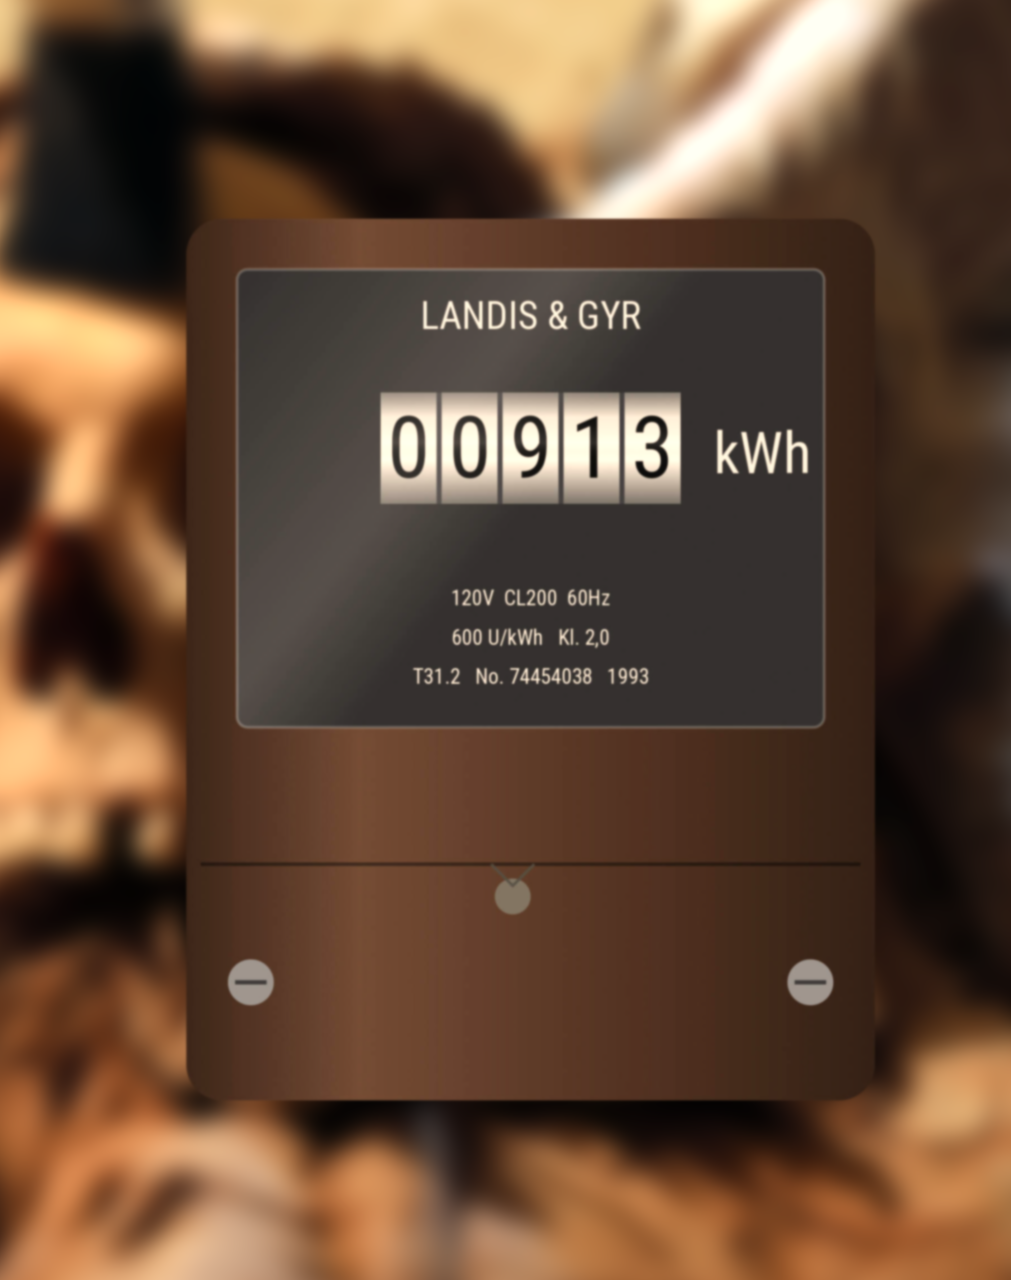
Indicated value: 913 kWh
